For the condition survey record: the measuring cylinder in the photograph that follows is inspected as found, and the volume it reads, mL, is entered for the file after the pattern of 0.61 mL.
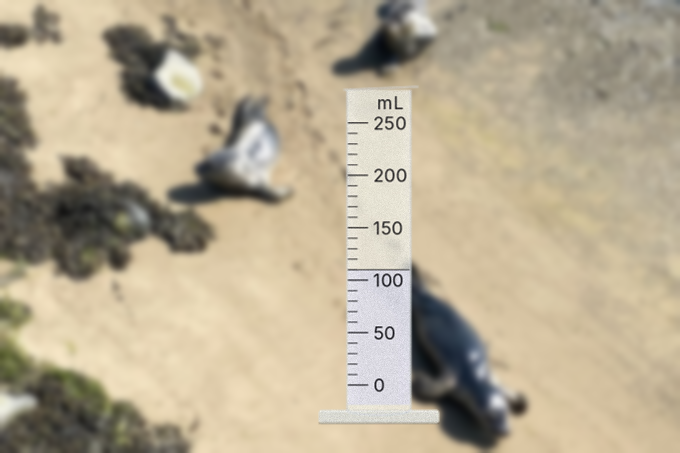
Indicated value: 110 mL
